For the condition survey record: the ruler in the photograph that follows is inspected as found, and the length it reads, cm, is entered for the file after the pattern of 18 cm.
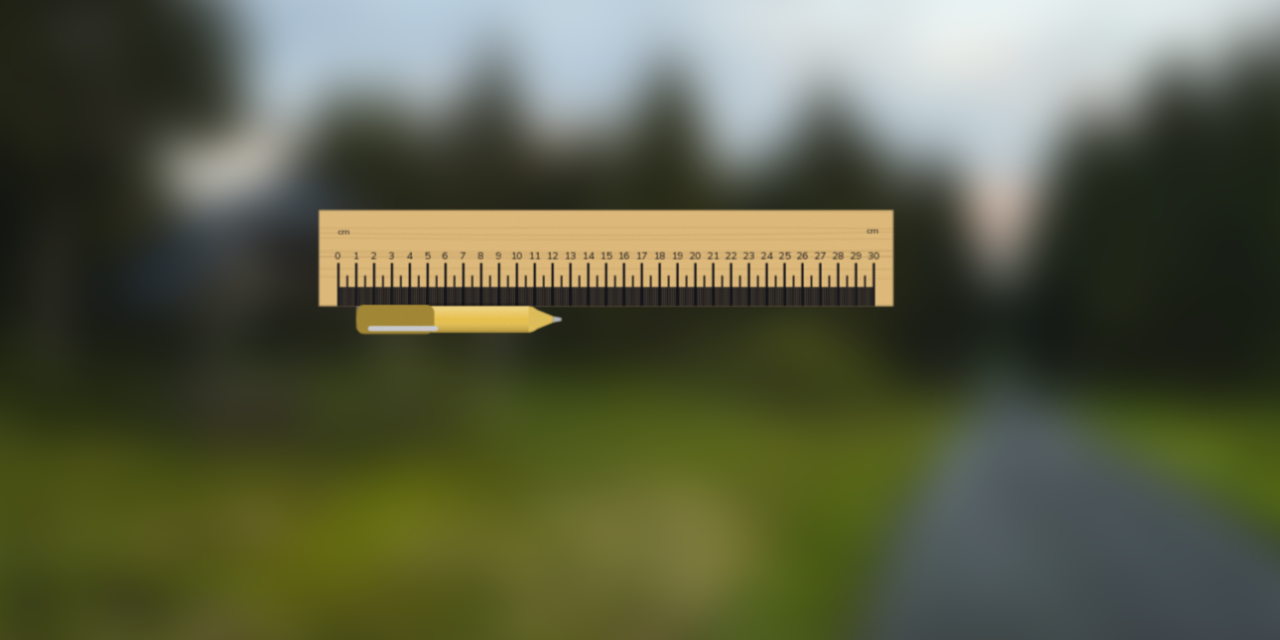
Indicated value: 11.5 cm
